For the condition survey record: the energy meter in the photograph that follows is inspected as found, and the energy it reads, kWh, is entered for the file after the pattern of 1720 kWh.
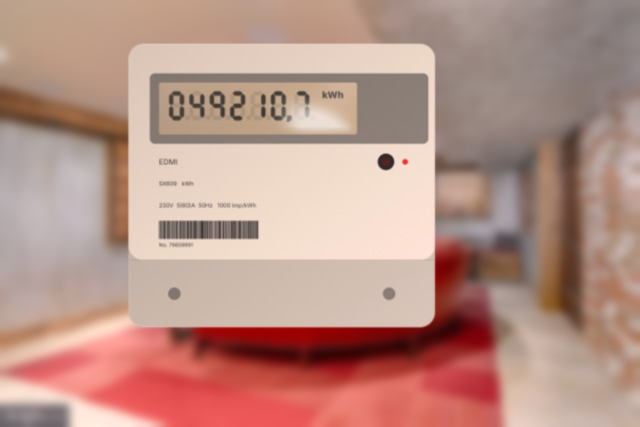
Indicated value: 49210.7 kWh
